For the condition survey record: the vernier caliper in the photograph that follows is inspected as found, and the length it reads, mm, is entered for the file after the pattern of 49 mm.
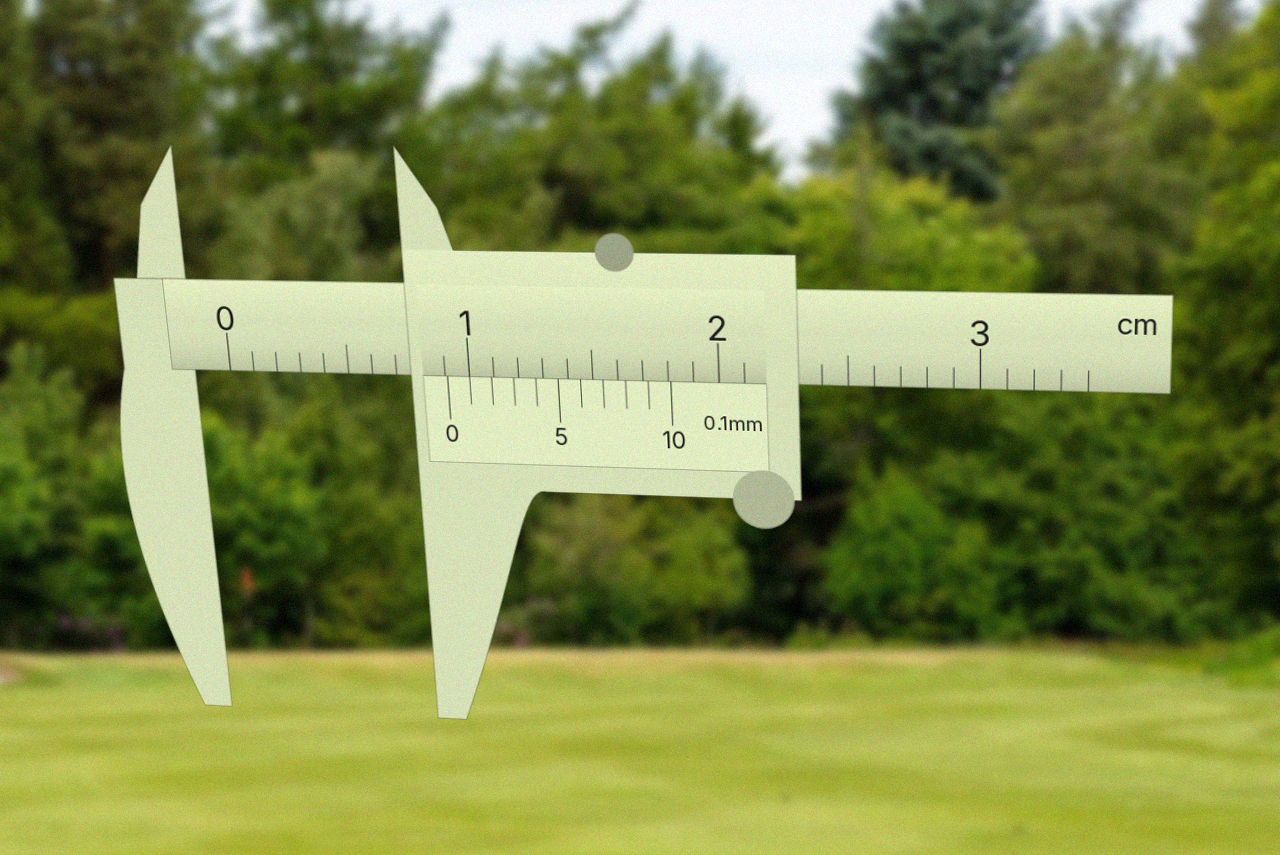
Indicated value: 9.1 mm
